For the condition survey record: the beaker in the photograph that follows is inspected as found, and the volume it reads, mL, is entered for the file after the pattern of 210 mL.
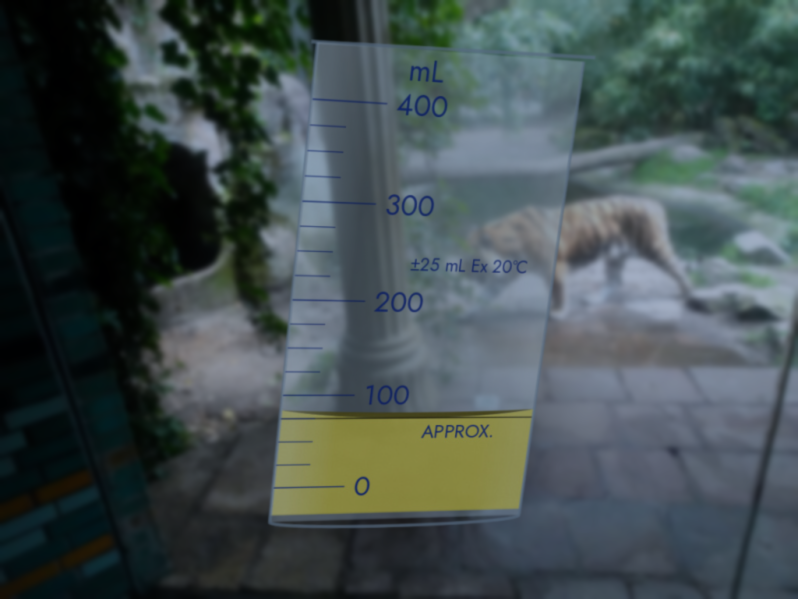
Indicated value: 75 mL
